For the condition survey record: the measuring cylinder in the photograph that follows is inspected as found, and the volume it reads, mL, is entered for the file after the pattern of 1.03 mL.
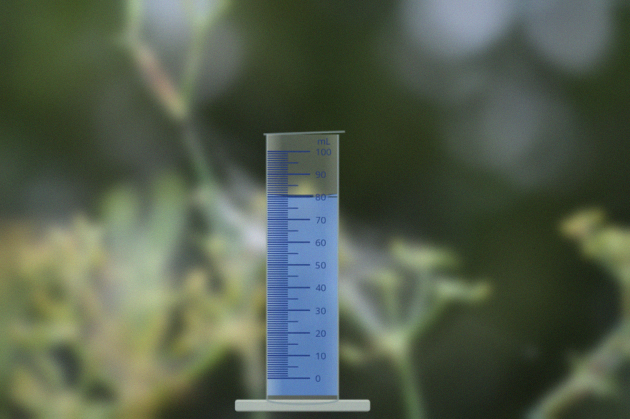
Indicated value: 80 mL
